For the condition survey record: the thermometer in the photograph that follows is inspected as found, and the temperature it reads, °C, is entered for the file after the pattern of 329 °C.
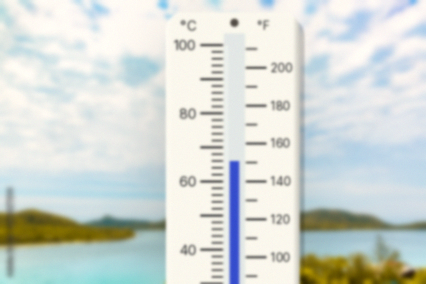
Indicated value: 66 °C
